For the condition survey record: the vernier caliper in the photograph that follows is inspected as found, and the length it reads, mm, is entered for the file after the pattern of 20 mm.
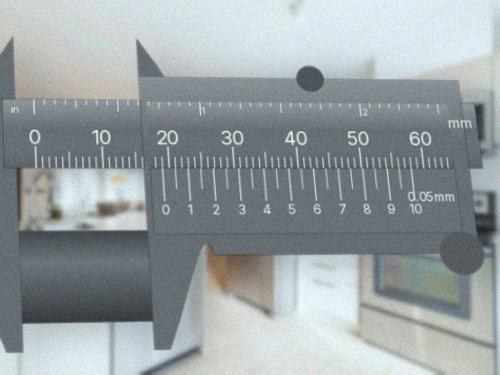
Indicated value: 19.0 mm
